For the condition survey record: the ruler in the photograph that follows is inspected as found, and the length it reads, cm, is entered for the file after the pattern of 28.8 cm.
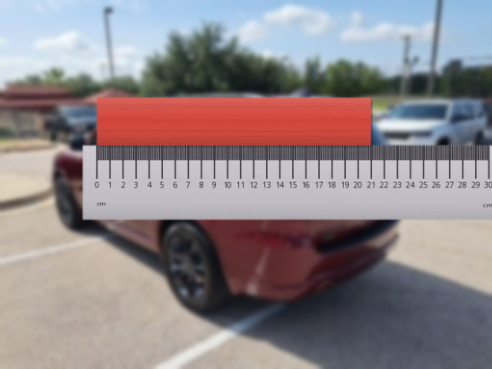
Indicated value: 21 cm
